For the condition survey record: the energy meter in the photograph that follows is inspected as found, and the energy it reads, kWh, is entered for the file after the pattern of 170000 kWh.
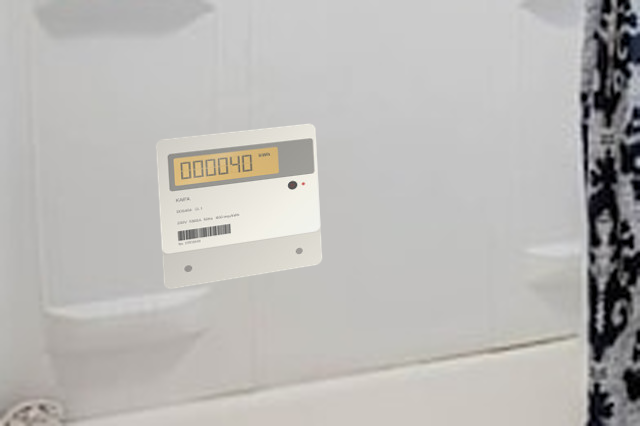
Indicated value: 40 kWh
